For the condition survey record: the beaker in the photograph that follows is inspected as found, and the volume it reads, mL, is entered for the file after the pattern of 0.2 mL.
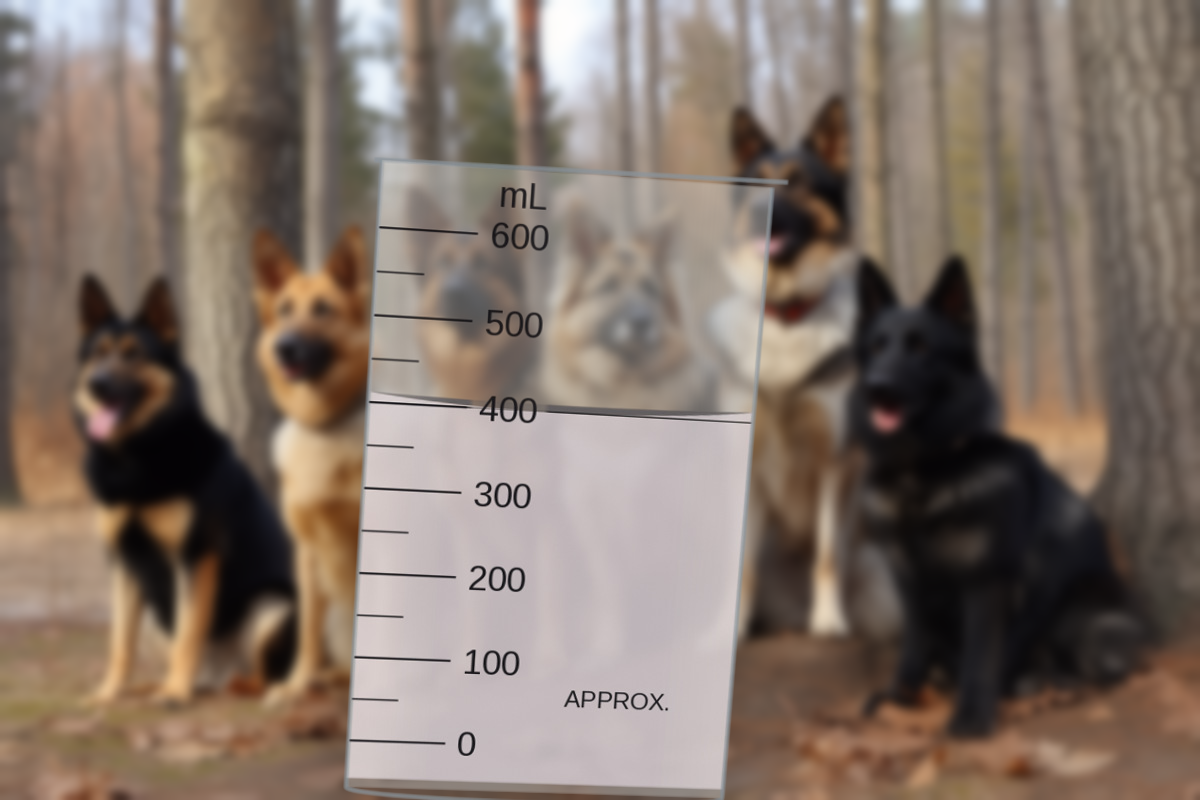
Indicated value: 400 mL
